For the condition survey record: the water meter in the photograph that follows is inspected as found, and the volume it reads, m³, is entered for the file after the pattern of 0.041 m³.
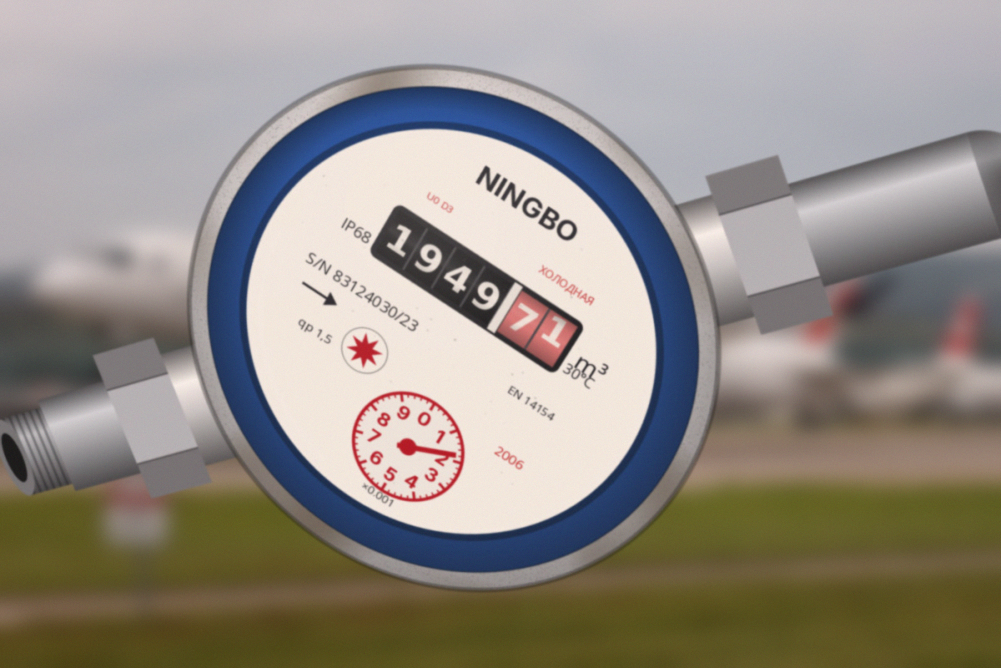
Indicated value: 1949.711 m³
